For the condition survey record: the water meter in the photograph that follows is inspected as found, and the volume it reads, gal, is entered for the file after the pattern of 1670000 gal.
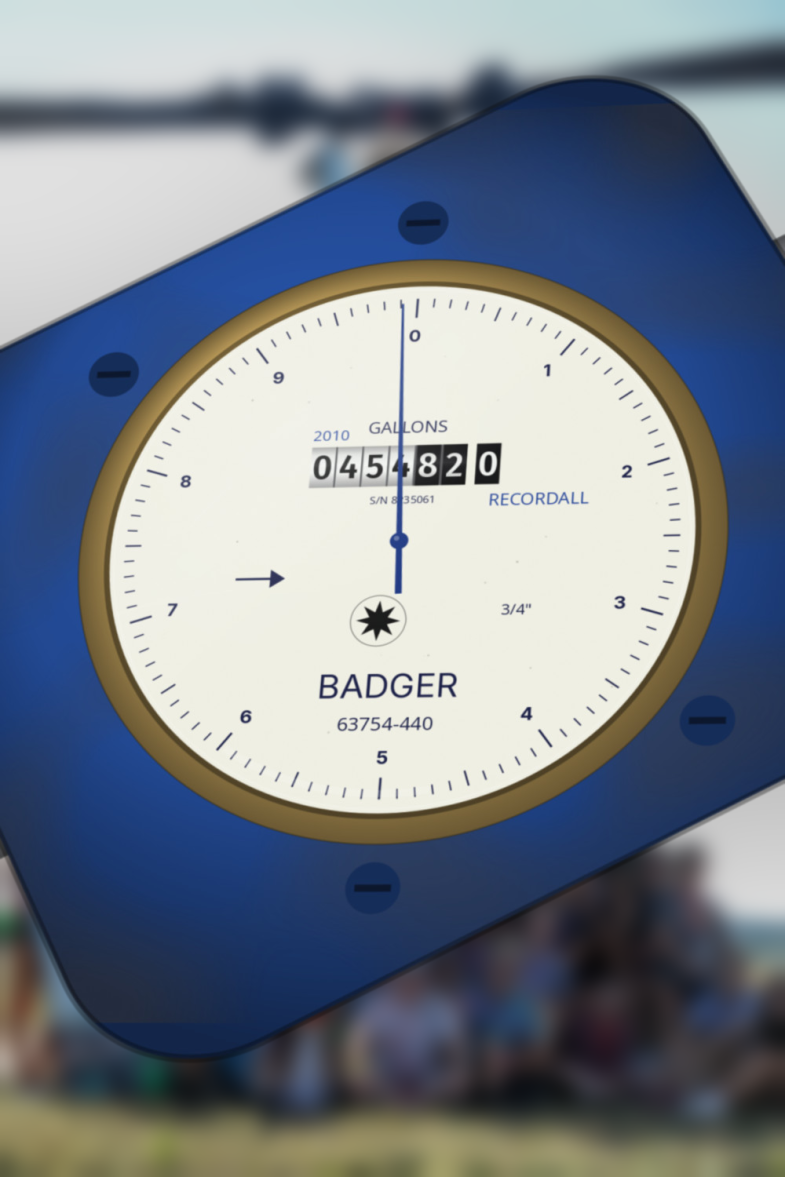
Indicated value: 454819.9 gal
